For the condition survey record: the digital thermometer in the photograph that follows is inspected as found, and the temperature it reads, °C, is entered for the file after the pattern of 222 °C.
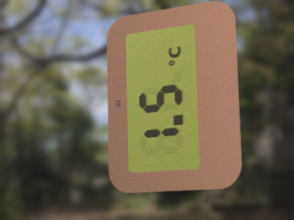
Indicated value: 1.5 °C
